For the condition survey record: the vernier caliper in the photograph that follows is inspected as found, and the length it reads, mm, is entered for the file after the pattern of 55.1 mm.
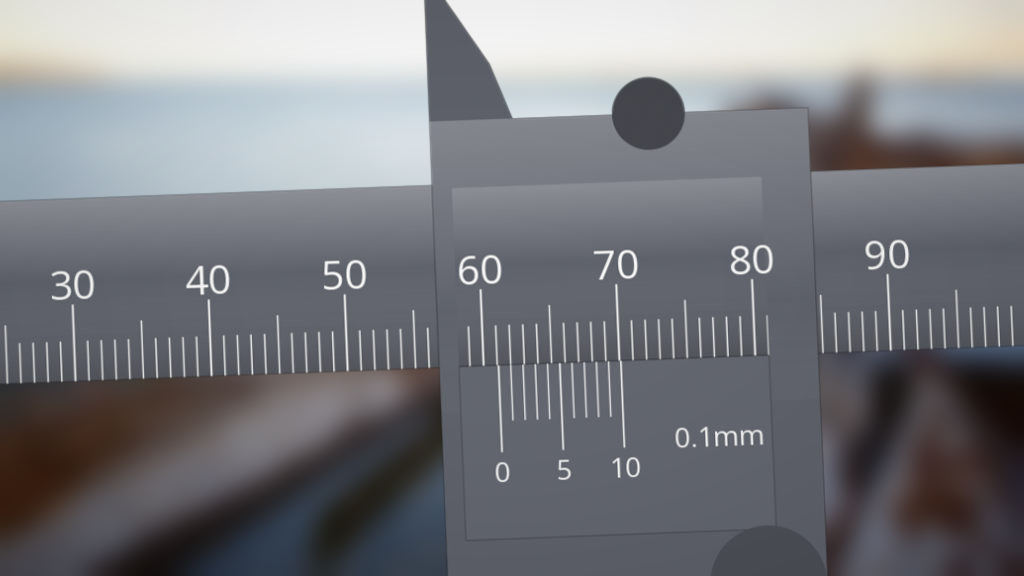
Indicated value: 61.1 mm
